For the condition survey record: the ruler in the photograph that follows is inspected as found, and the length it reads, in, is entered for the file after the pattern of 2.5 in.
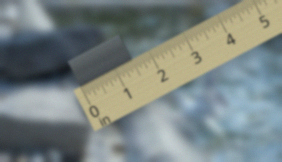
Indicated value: 1.5 in
